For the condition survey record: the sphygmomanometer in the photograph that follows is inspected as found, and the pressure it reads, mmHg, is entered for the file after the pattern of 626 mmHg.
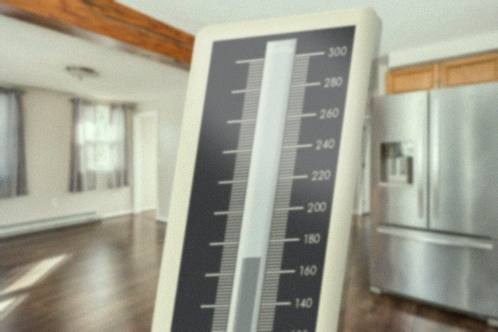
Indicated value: 170 mmHg
